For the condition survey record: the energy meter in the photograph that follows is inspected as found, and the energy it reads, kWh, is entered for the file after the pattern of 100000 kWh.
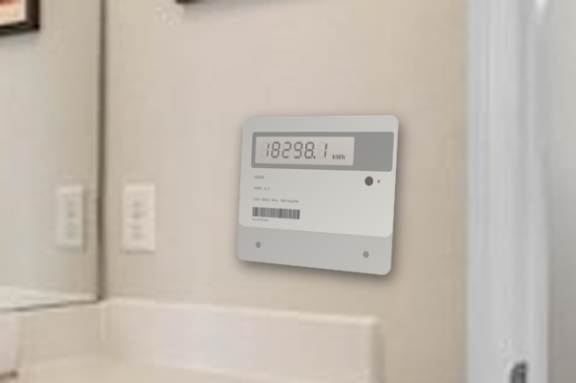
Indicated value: 18298.1 kWh
